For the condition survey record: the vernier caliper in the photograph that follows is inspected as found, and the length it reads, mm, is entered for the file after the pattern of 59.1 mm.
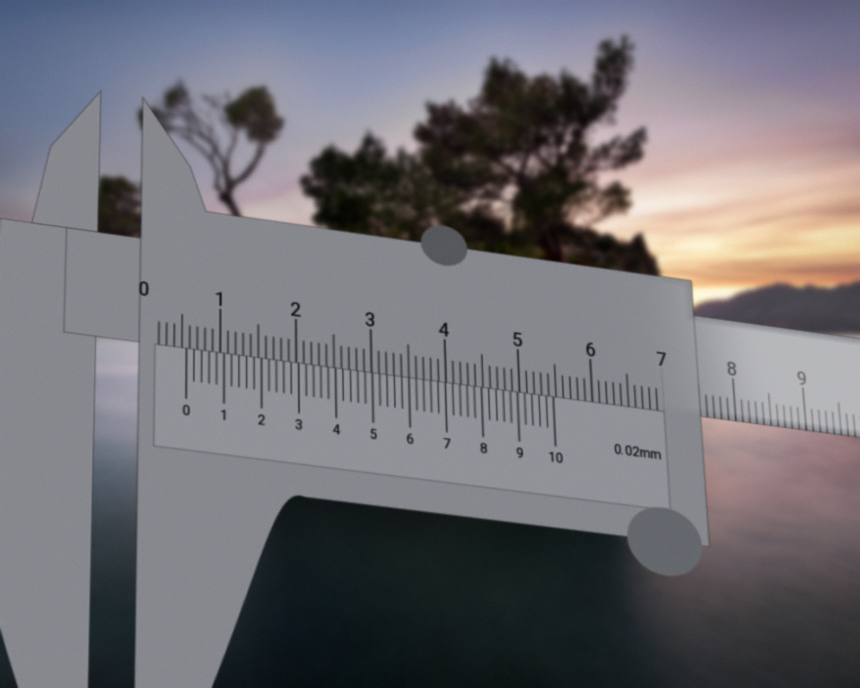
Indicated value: 5.6 mm
